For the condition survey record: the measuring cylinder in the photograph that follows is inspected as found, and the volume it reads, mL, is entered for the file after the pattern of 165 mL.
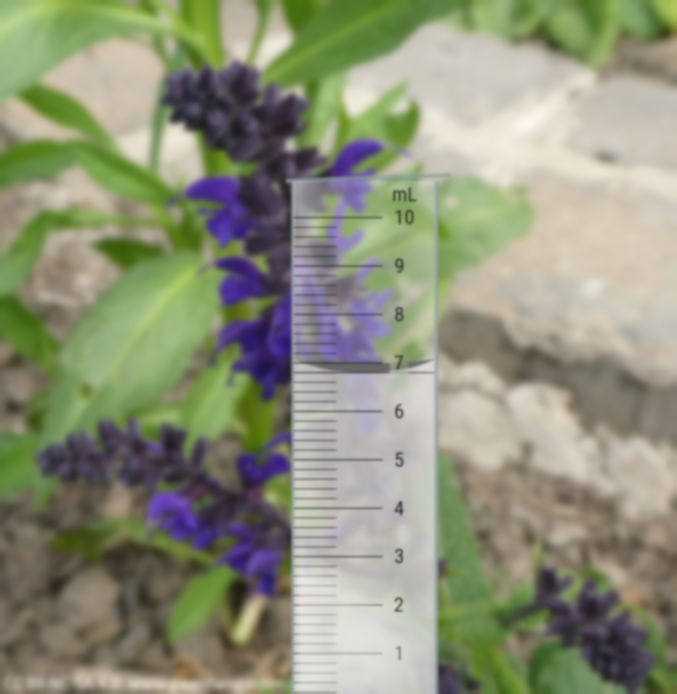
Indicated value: 6.8 mL
